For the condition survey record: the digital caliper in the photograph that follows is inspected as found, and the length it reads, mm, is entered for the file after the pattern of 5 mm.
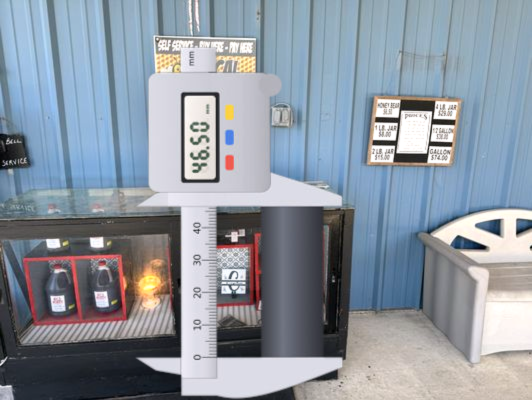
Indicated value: 46.50 mm
